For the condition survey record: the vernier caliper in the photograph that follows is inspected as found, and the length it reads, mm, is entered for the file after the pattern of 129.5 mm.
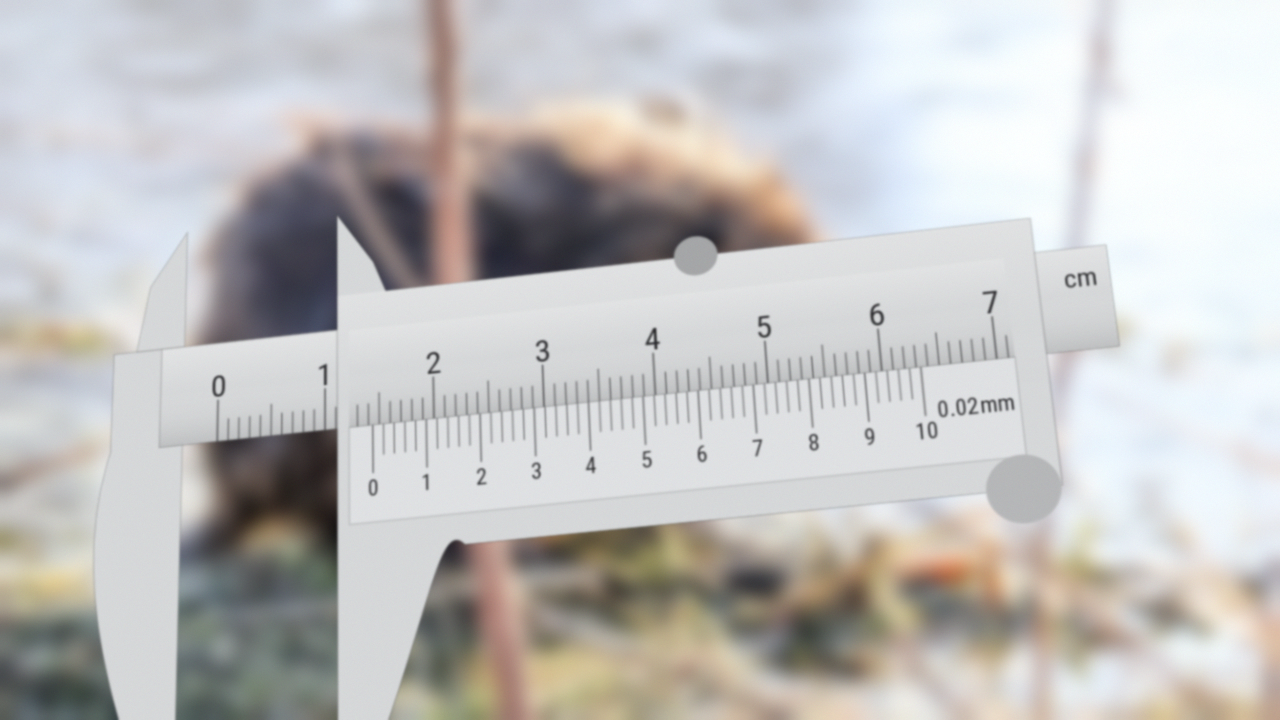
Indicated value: 14.4 mm
